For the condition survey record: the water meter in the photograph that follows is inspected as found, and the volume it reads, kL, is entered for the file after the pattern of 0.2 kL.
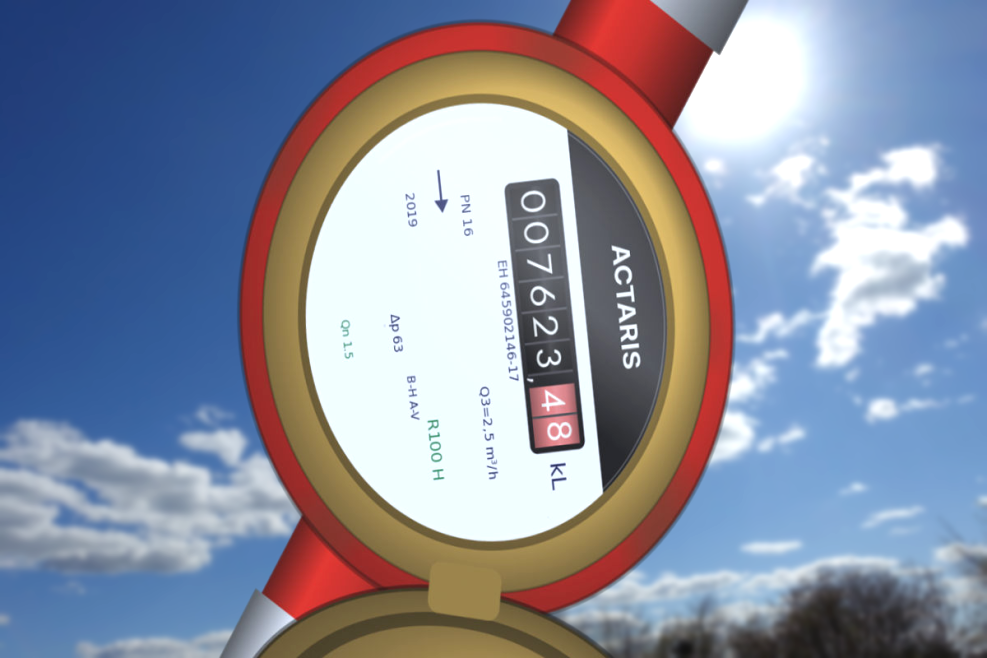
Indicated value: 7623.48 kL
